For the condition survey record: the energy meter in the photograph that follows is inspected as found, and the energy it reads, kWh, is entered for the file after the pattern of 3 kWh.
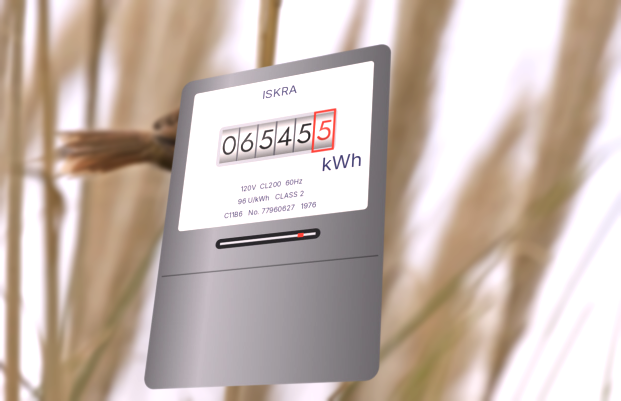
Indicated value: 6545.5 kWh
